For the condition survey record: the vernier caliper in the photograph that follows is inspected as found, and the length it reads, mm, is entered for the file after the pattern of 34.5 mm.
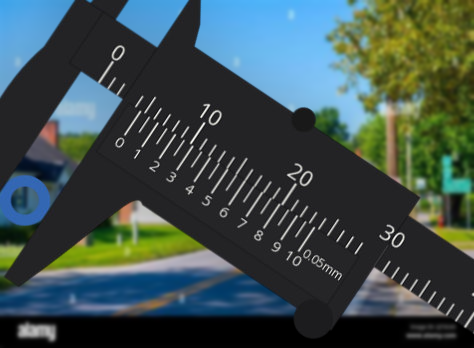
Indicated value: 4.6 mm
